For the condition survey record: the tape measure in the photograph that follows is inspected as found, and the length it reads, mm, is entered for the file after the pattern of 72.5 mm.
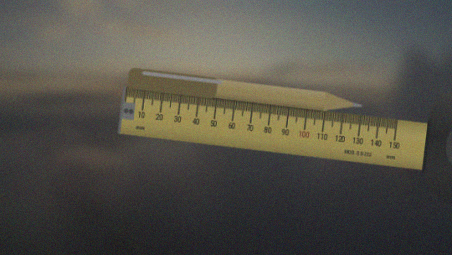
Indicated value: 130 mm
